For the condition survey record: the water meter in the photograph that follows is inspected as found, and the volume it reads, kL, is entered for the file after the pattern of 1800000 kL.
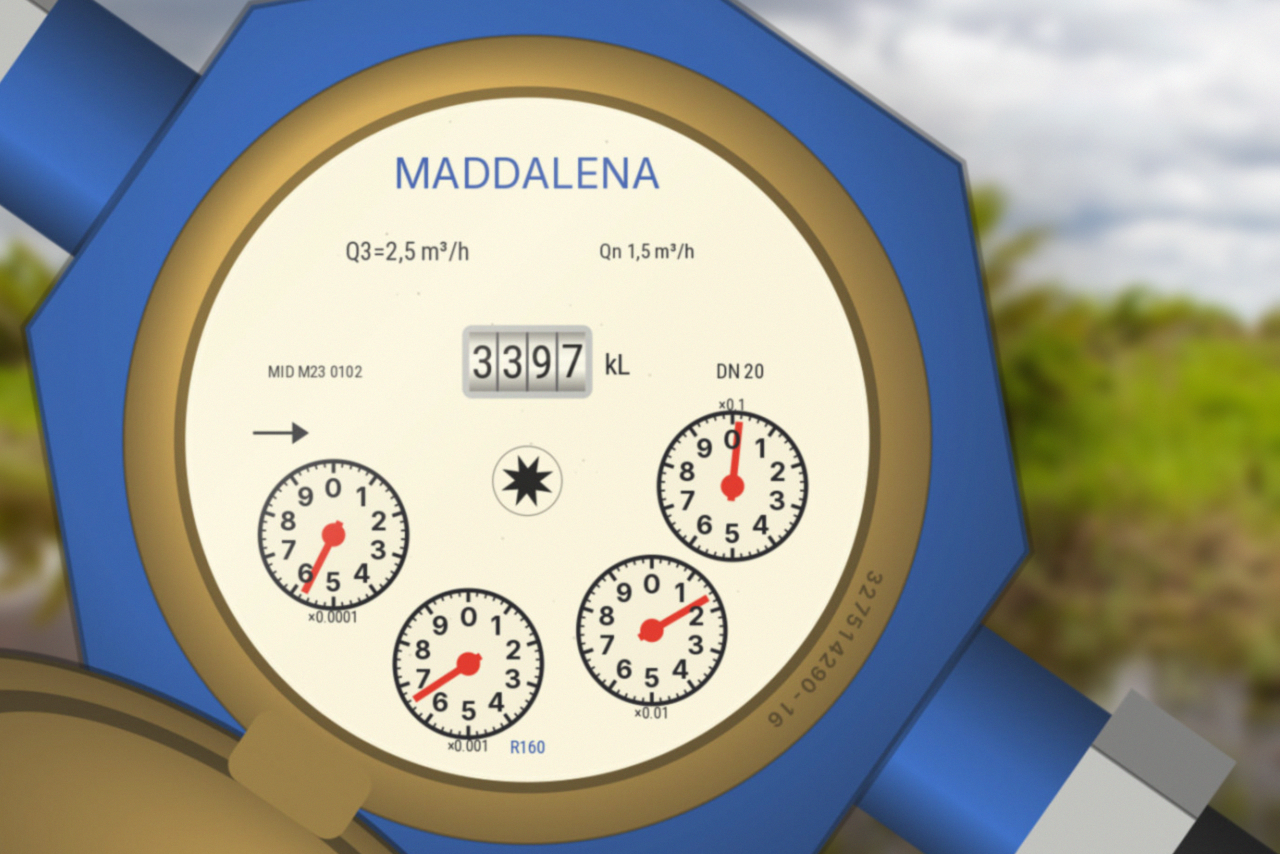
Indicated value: 3397.0165 kL
